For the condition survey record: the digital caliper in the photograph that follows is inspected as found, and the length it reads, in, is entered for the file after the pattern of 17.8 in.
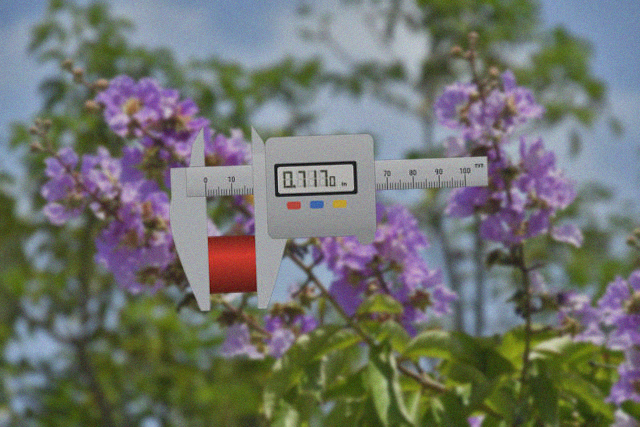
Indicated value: 0.7170 in
